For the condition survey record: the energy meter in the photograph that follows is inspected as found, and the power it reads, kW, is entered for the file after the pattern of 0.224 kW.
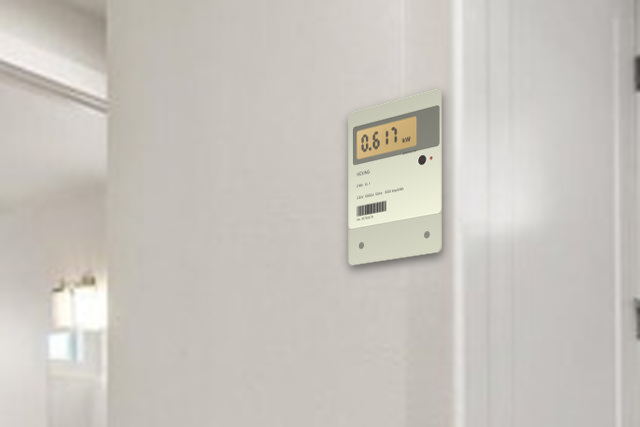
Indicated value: 0.617 kW
